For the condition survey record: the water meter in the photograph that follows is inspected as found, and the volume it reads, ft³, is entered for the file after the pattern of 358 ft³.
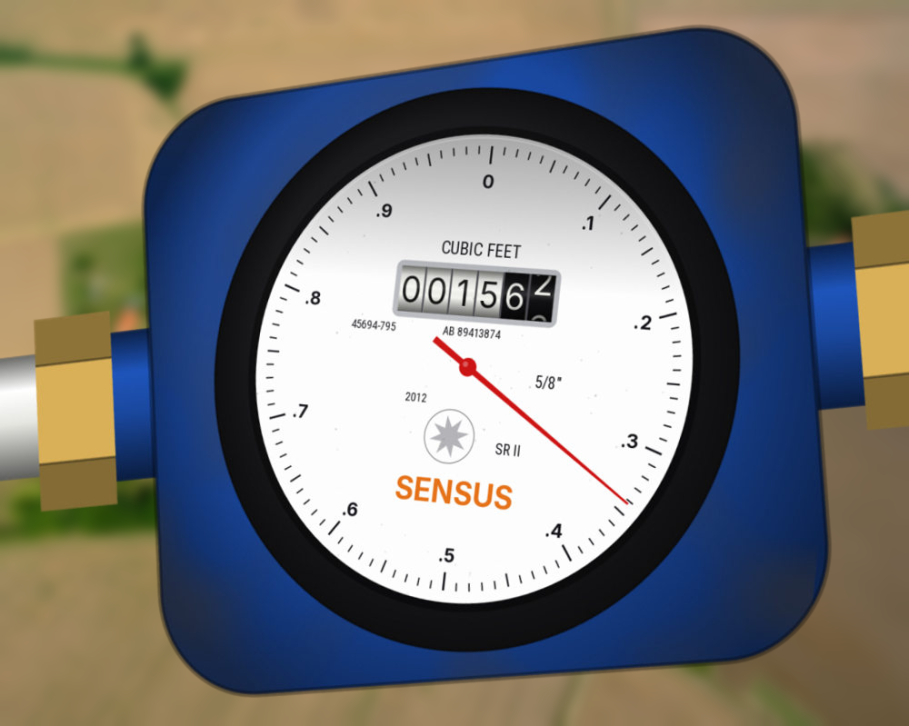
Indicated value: 1562.34 ft³
